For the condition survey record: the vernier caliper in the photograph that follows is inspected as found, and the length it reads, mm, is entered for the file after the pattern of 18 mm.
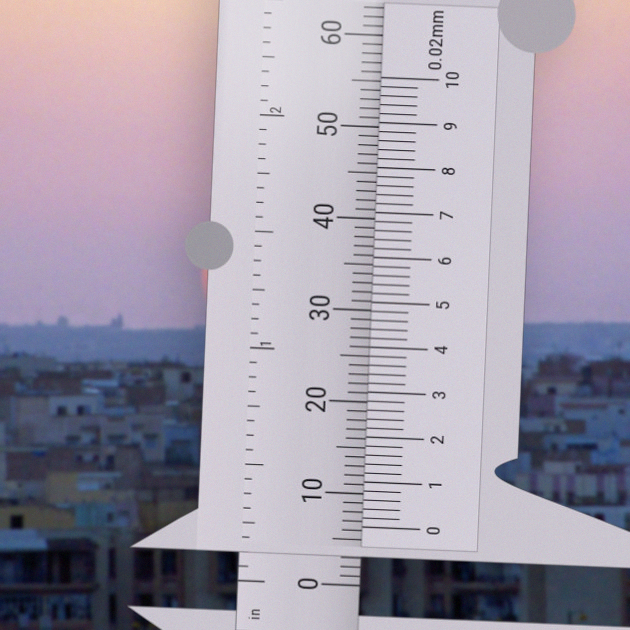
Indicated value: 6.4 mm
